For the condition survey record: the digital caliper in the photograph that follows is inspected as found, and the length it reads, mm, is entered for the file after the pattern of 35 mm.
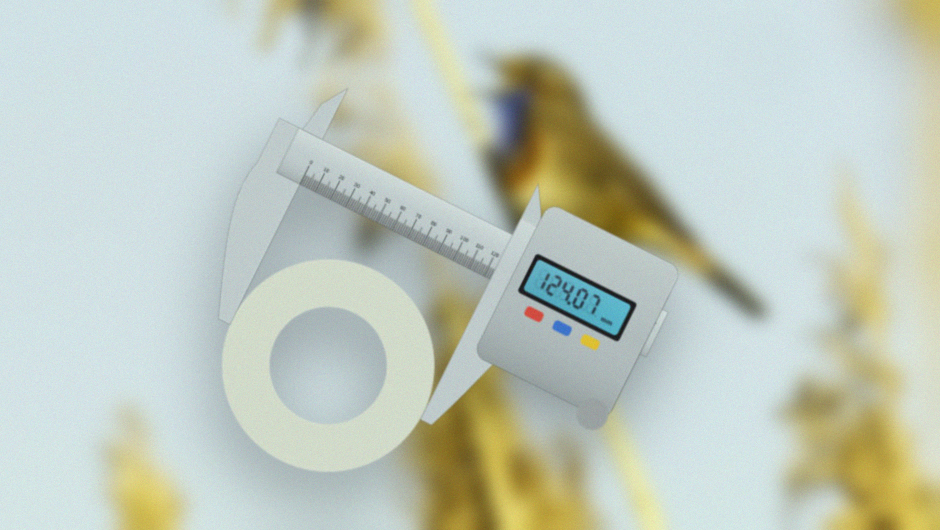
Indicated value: 124.07 mm
